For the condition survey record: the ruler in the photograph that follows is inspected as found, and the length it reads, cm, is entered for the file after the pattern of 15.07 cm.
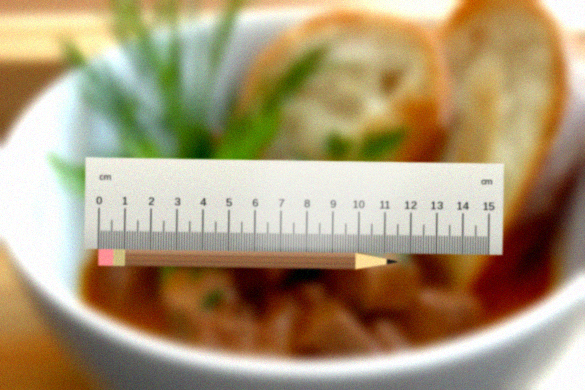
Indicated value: 11.5 cm
